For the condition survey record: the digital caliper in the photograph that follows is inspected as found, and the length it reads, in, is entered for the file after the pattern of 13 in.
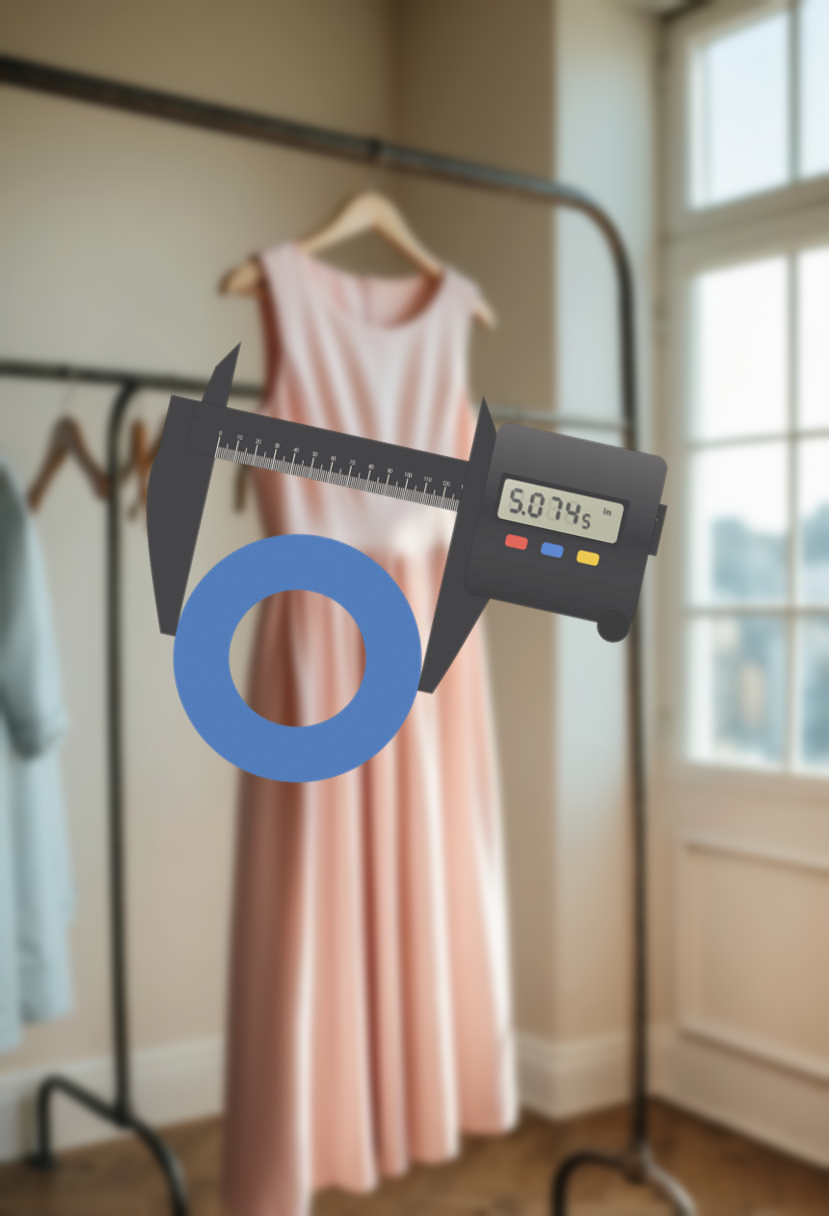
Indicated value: 5.0745 in
